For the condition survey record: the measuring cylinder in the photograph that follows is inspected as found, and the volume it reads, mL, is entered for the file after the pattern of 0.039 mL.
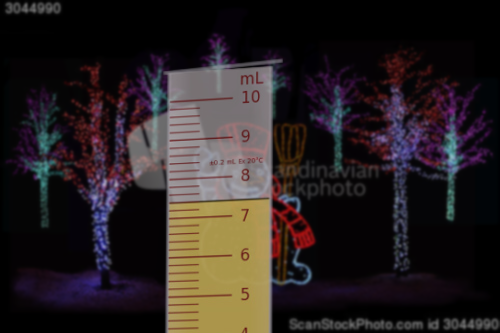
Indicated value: 7.4 mL
